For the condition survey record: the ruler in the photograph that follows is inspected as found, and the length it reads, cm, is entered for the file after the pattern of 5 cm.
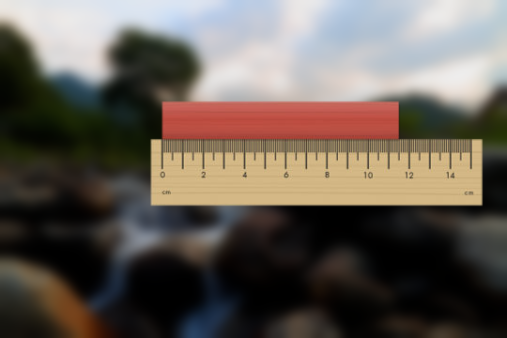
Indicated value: 11.5 cm
